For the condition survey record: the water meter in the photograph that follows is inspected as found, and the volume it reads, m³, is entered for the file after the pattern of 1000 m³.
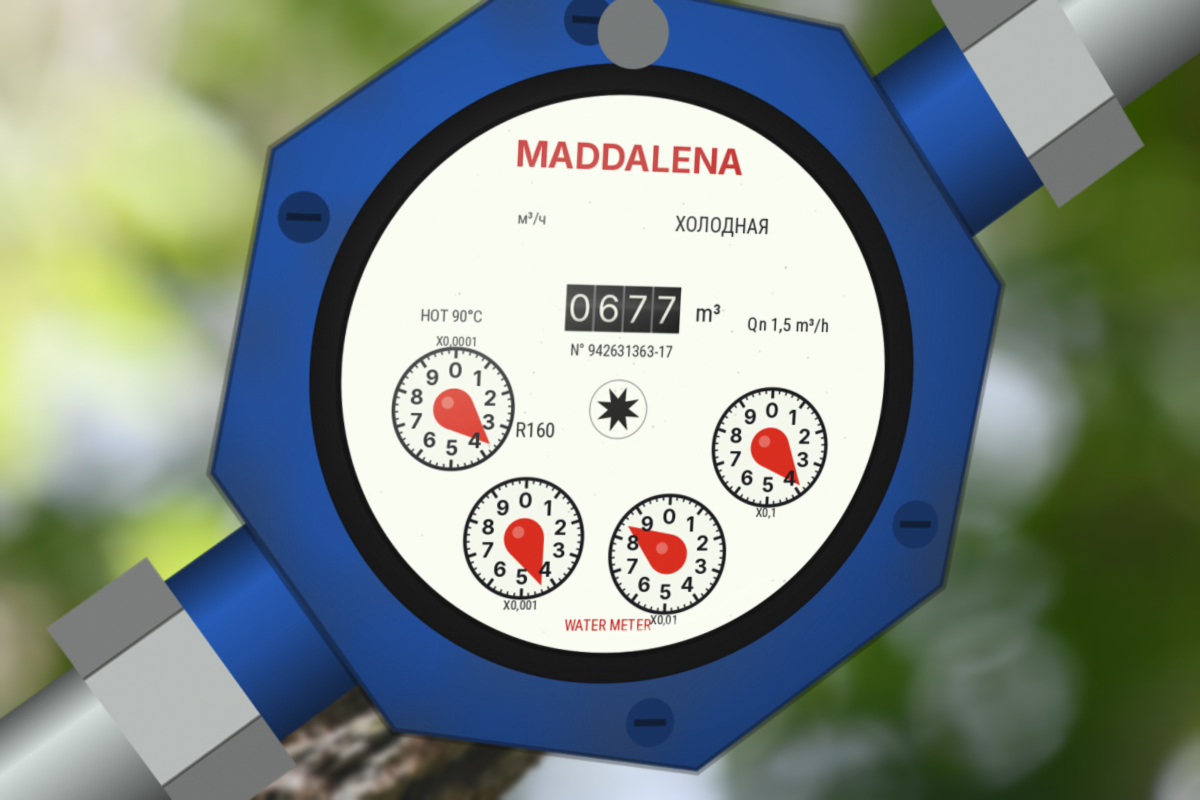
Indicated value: 677.3843 m³
